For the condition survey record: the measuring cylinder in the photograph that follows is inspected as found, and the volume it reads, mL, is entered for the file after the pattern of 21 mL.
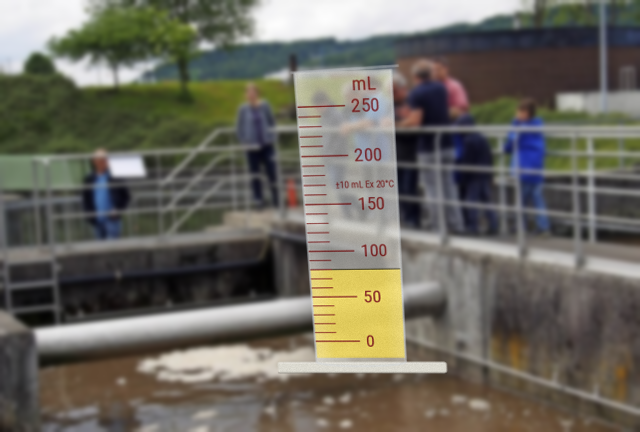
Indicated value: 80 mL
